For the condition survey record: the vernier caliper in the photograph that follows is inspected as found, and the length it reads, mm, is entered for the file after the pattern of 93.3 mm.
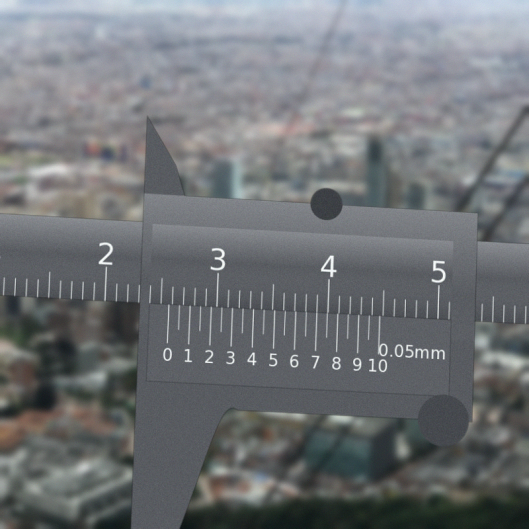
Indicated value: 25.7 mm
